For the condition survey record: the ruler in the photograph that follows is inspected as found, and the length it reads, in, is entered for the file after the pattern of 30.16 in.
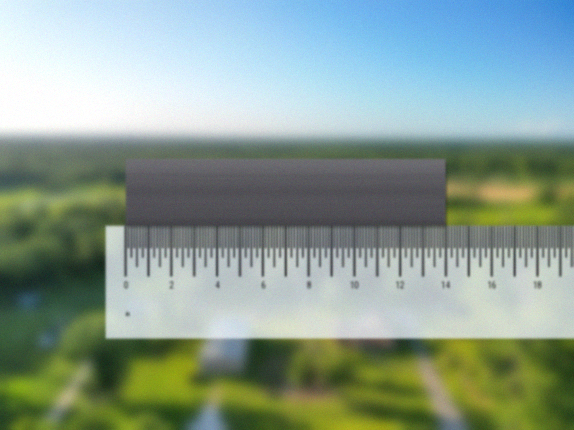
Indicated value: 14 in
